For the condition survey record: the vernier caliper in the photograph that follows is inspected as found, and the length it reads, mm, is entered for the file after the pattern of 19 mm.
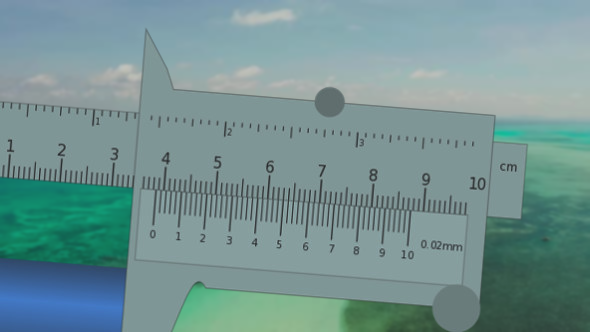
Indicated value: 38.5 mm
